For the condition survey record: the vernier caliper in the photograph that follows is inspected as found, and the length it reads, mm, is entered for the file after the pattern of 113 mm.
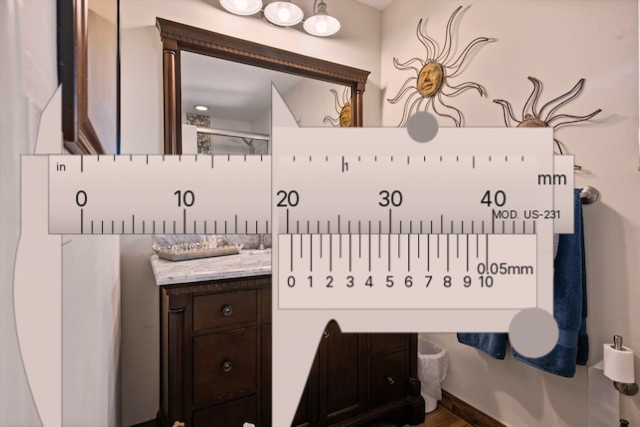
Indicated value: 20.4 mm
